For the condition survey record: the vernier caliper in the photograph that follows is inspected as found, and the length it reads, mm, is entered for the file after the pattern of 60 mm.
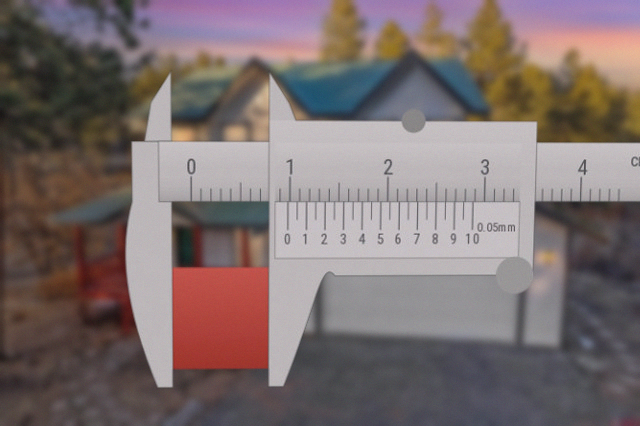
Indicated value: 9.8 mm
